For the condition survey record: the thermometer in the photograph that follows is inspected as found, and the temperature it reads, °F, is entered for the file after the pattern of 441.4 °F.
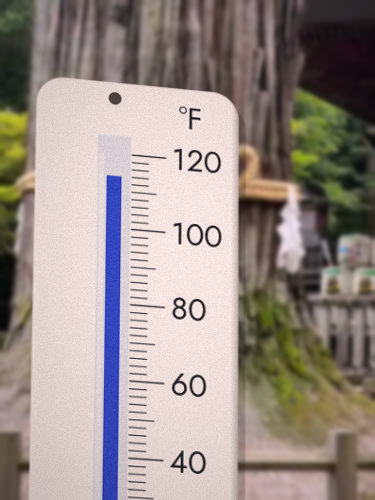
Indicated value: 114 °F
